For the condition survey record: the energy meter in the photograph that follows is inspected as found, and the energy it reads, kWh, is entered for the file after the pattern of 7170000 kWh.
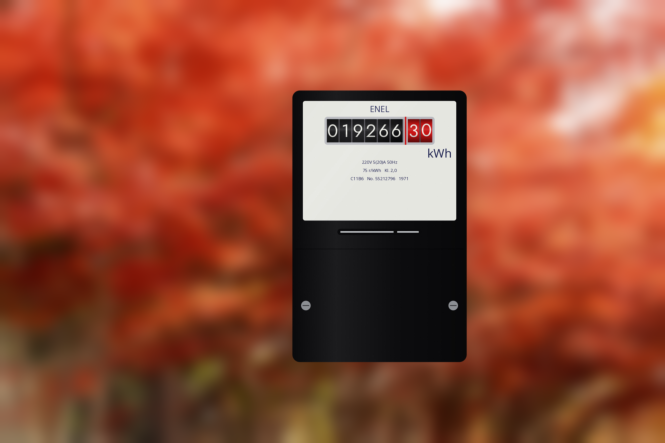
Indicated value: 19266.30 kWh
